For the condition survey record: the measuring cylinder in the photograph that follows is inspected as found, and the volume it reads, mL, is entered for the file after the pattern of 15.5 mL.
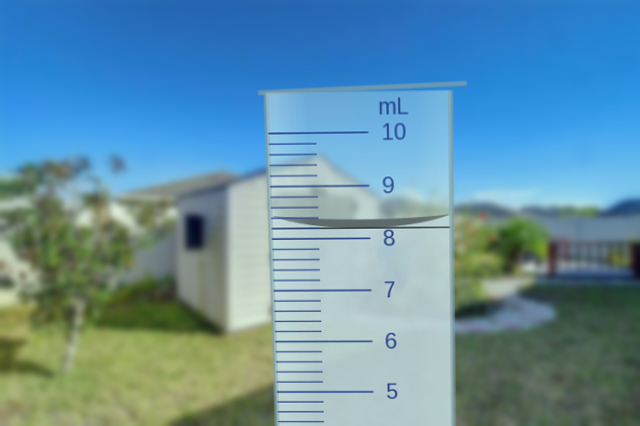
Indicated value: 8.2 mL
